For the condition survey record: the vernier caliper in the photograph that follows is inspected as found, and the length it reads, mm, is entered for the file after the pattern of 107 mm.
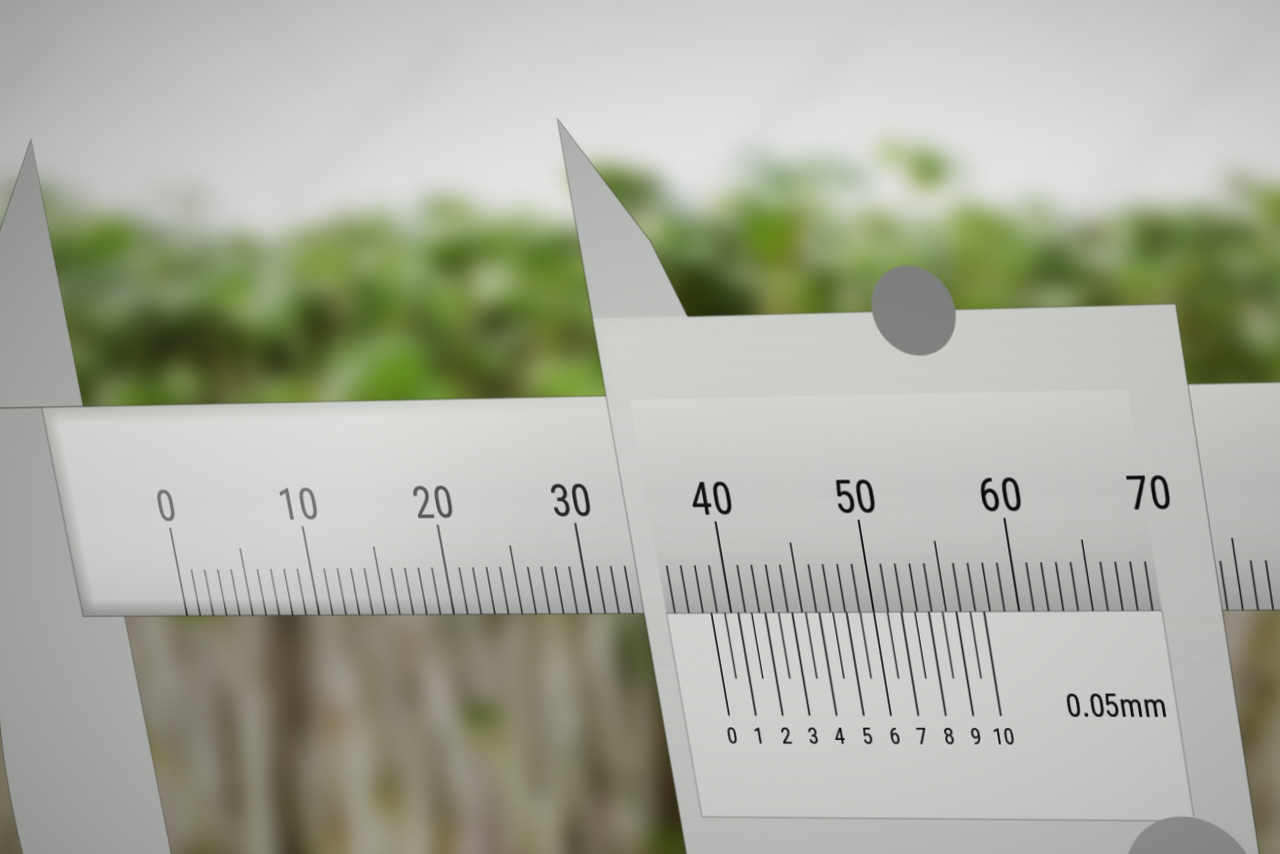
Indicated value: 38.6 mm
